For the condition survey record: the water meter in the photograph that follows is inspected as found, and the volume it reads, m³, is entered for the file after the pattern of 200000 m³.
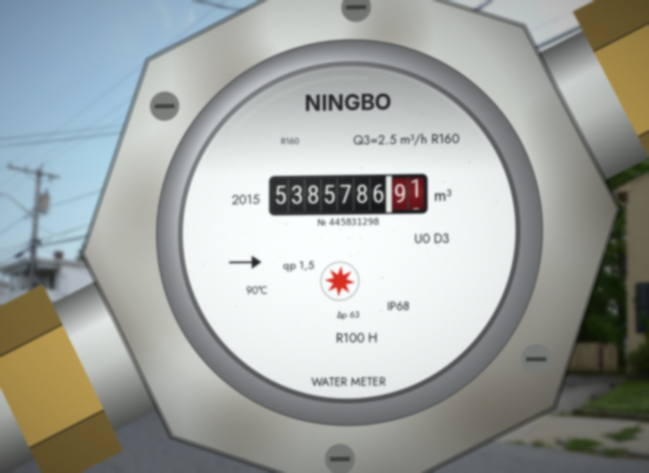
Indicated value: 5385786.91 m³
